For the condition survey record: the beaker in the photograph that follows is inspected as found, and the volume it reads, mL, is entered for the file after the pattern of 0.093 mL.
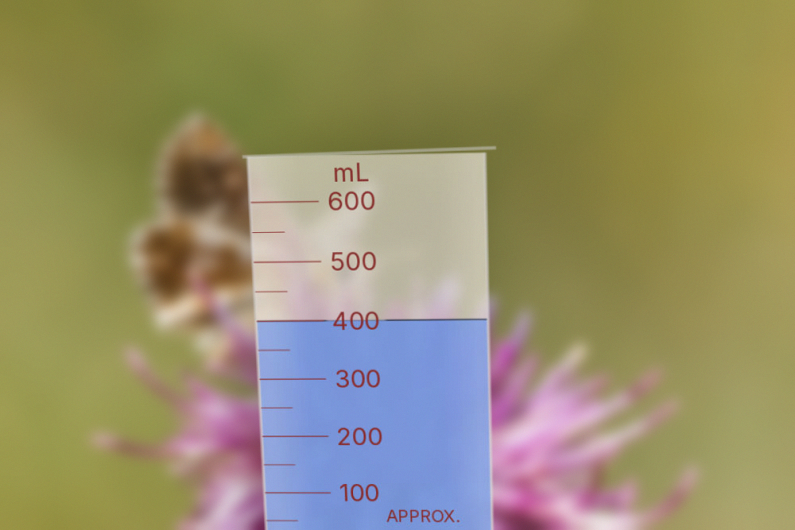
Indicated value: 400 mL
